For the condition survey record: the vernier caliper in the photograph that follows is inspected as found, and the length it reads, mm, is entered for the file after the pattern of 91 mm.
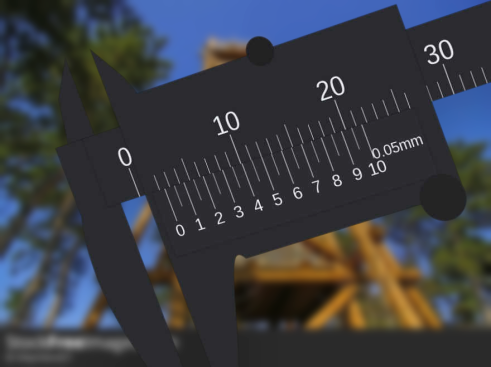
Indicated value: 2.5 mm
